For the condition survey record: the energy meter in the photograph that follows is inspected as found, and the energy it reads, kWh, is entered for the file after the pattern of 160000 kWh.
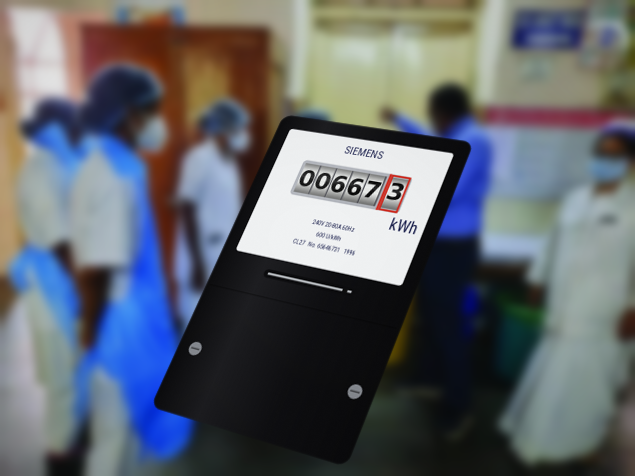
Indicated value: 667.3 kWh
